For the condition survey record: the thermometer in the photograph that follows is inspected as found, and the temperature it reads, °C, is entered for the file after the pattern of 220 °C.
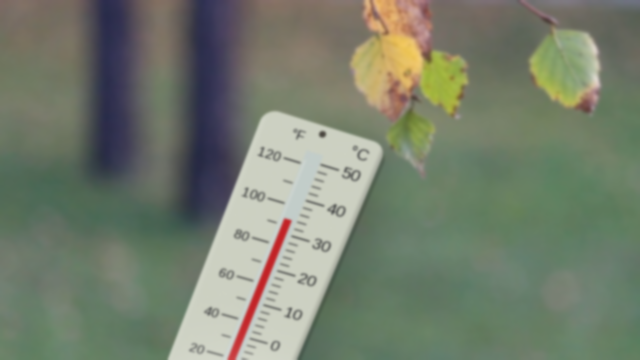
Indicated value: 34 °C
